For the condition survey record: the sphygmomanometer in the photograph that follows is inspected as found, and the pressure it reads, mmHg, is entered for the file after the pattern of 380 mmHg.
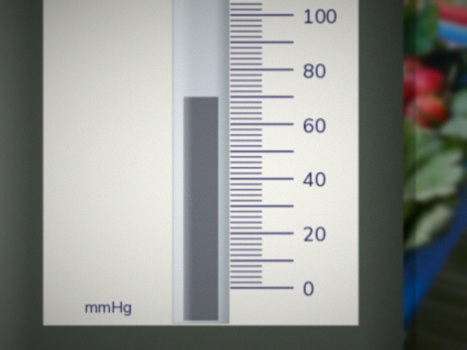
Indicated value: 70 mmHg
